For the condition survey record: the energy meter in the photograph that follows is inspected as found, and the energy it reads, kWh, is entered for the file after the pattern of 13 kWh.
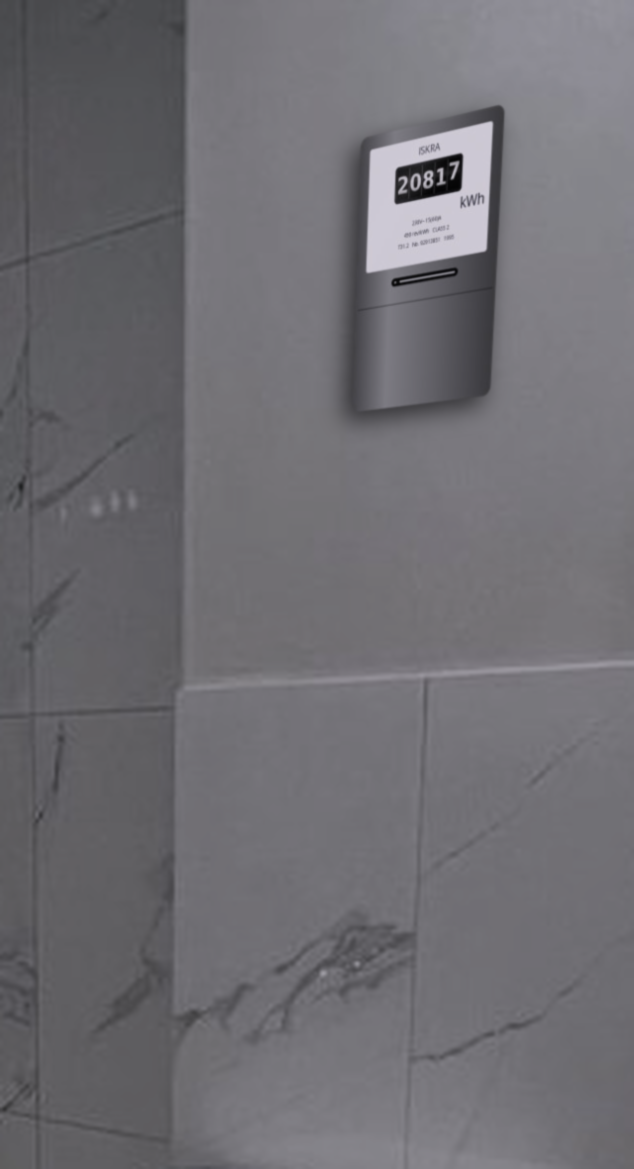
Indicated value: 20817 kWh
